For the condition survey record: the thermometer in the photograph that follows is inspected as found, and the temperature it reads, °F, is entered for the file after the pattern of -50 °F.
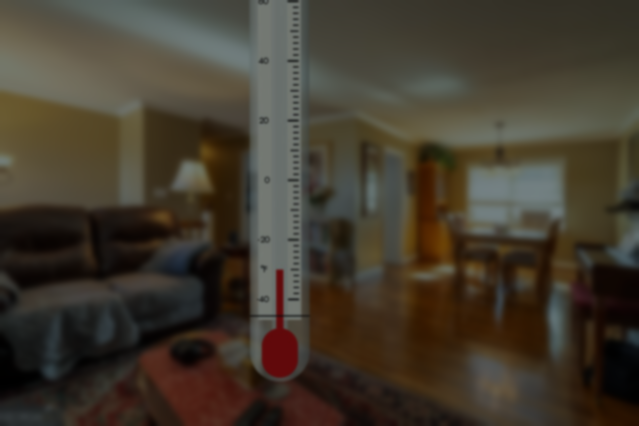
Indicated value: -30 °F
